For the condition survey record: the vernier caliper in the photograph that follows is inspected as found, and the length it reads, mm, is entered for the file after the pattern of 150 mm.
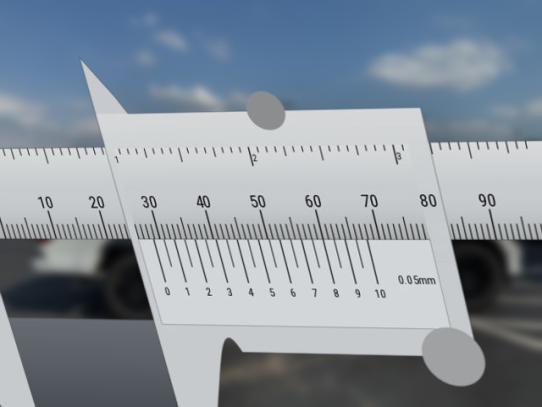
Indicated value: 28.8 mm
